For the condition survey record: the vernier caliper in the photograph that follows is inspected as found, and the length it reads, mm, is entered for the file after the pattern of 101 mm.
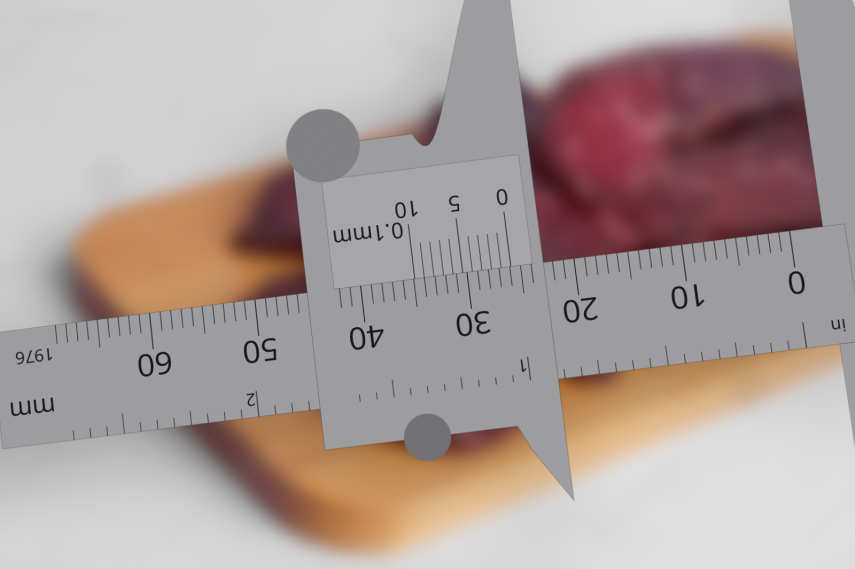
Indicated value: 25.9 mm
